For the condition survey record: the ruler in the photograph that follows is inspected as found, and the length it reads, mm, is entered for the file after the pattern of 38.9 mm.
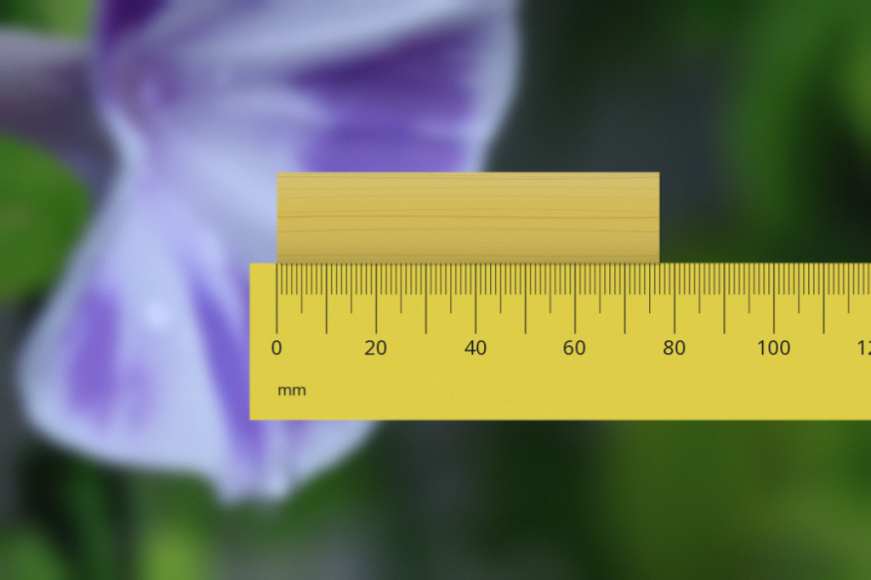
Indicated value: 77 mm
